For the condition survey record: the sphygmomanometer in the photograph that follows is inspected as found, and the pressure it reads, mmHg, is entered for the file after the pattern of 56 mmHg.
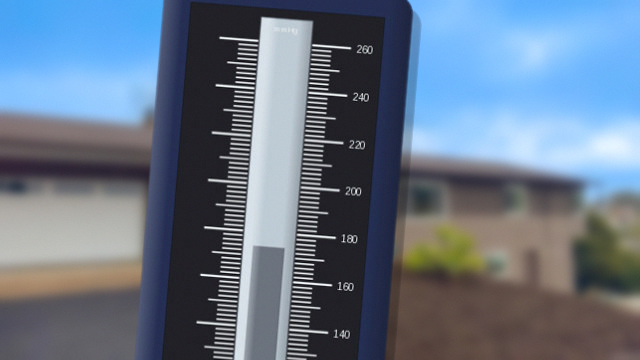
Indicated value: 174 mmHg
